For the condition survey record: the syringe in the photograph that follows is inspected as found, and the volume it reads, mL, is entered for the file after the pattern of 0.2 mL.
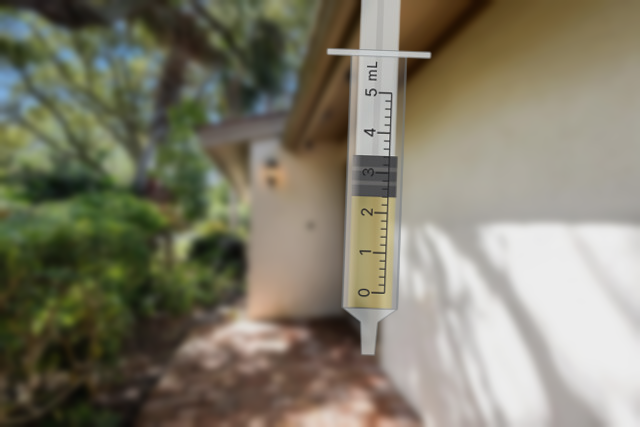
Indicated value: 2.4 mL
